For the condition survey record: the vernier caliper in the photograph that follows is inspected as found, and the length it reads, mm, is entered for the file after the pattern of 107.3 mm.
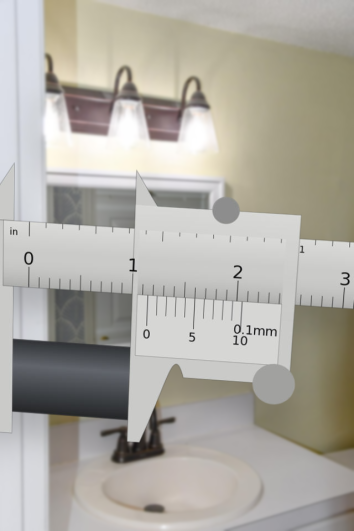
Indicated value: 11.5 mm
